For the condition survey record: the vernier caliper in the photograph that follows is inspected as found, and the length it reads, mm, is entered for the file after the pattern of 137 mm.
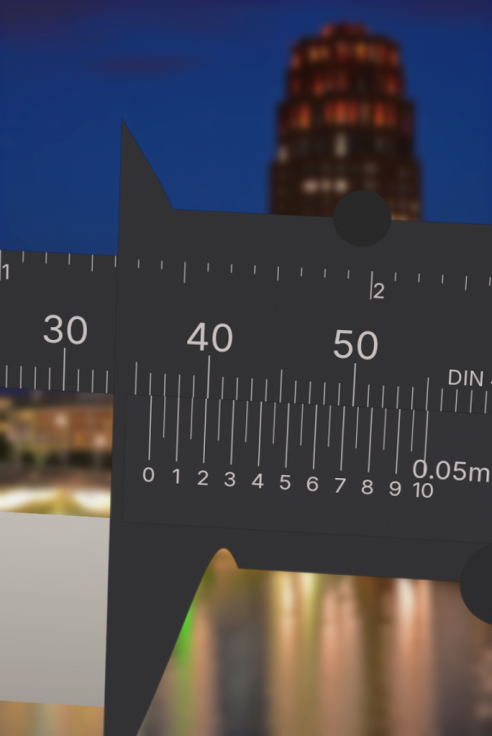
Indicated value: 36.1 mm
